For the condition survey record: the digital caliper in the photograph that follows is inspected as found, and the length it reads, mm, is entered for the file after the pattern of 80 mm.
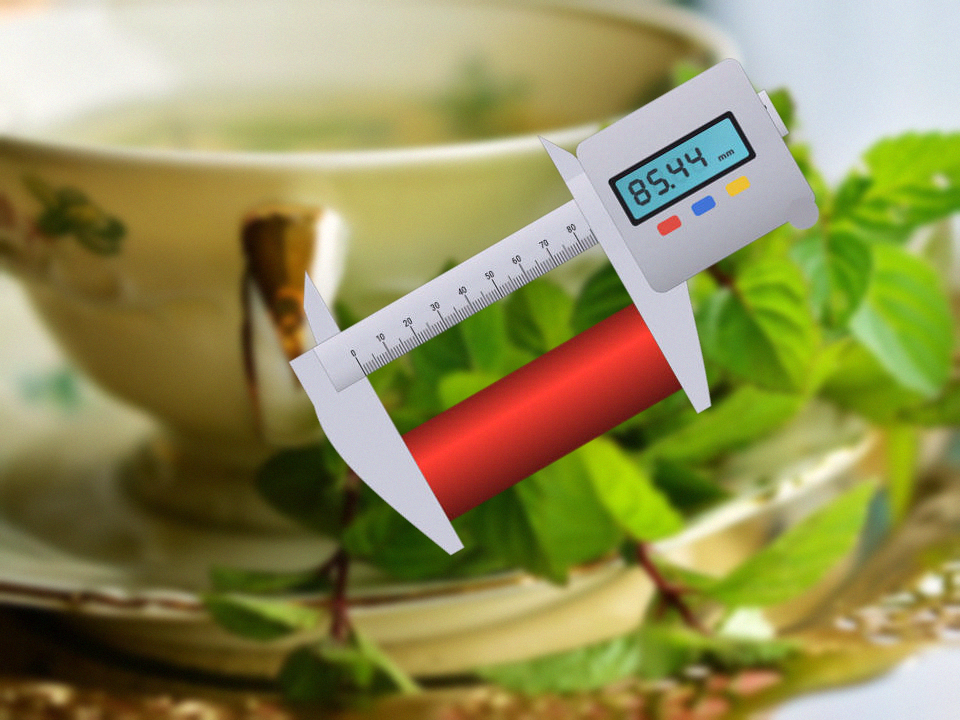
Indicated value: 85.44 mm
